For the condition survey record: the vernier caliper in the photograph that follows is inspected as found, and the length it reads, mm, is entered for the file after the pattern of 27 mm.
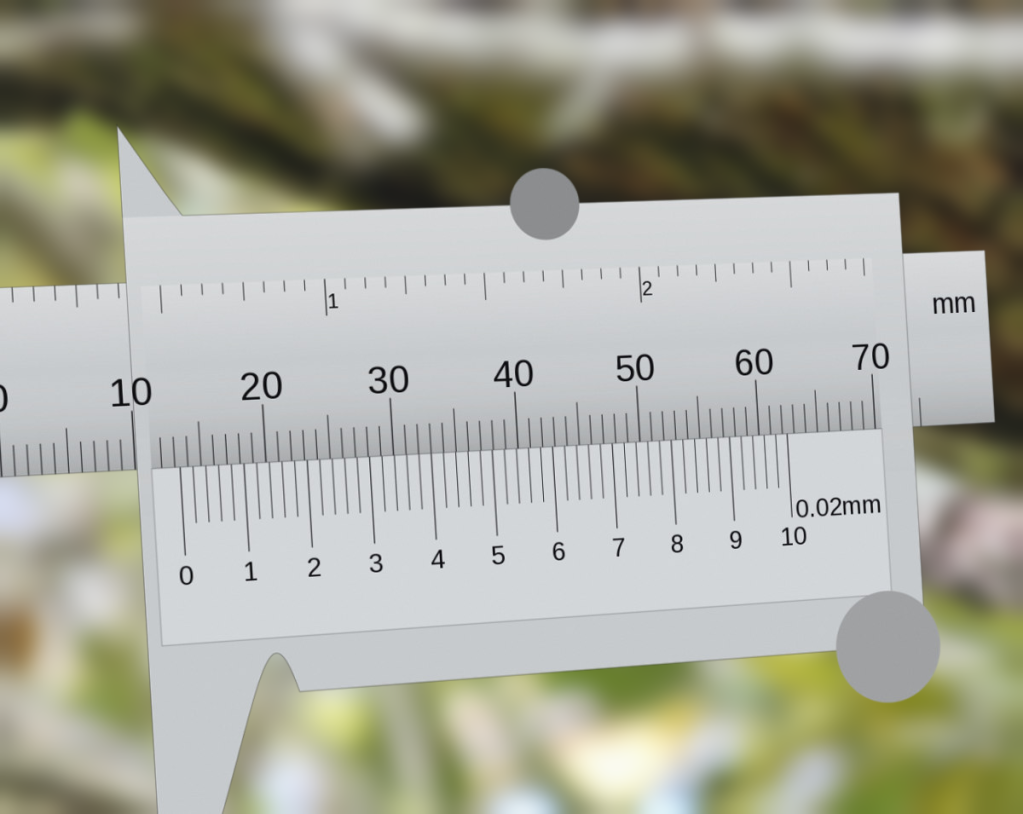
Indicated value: 13.4 mm
